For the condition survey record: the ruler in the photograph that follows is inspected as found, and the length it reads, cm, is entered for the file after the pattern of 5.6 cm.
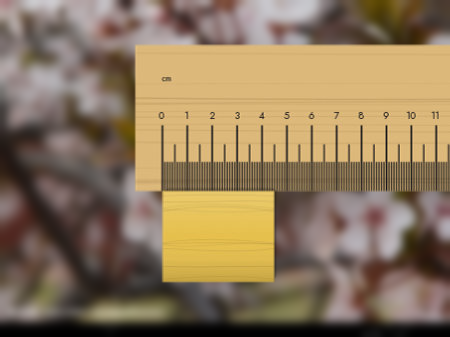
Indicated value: 4.5 cm
